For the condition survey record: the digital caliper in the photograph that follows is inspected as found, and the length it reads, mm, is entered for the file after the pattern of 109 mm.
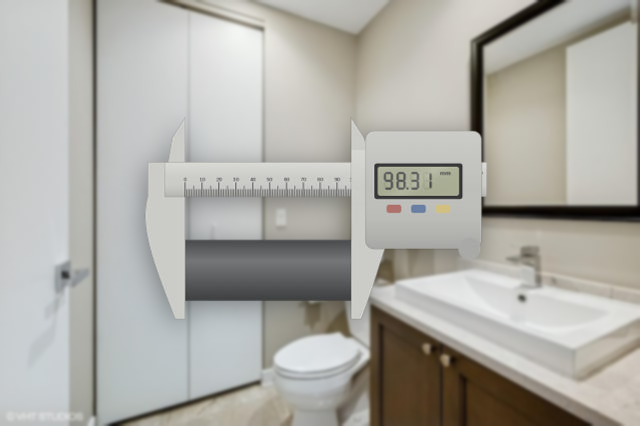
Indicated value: 98.31 mm
